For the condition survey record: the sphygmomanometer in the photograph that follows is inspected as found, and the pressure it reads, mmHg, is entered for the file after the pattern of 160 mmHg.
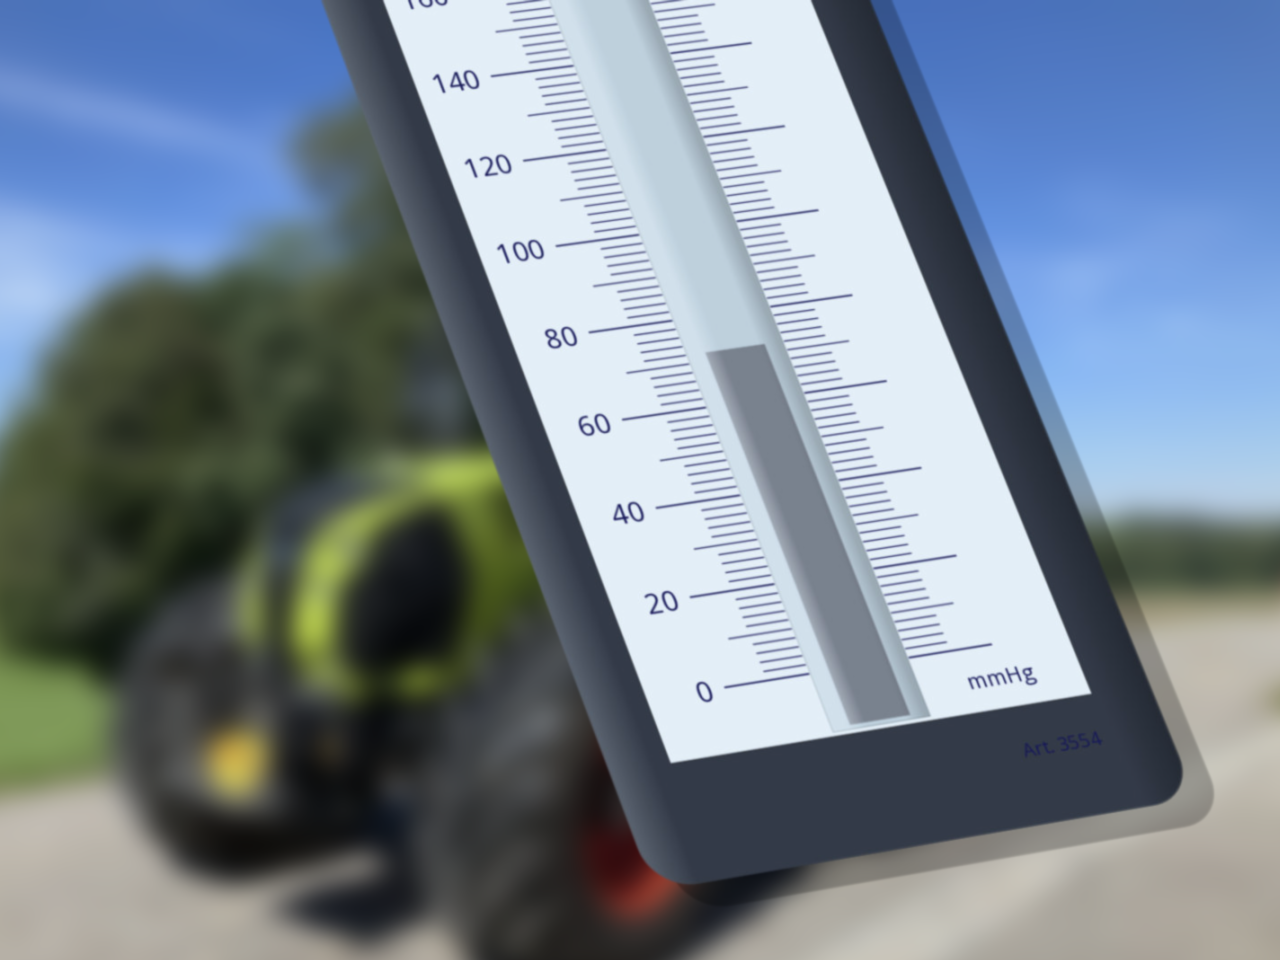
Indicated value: 72 mmHg
